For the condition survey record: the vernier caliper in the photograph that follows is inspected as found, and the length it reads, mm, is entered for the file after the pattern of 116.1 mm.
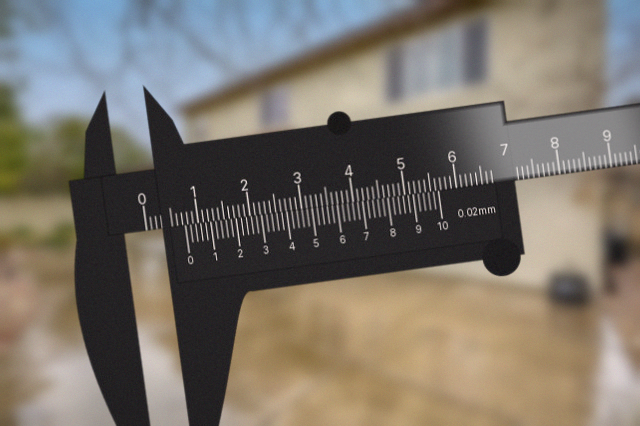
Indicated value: 7.5 mm
